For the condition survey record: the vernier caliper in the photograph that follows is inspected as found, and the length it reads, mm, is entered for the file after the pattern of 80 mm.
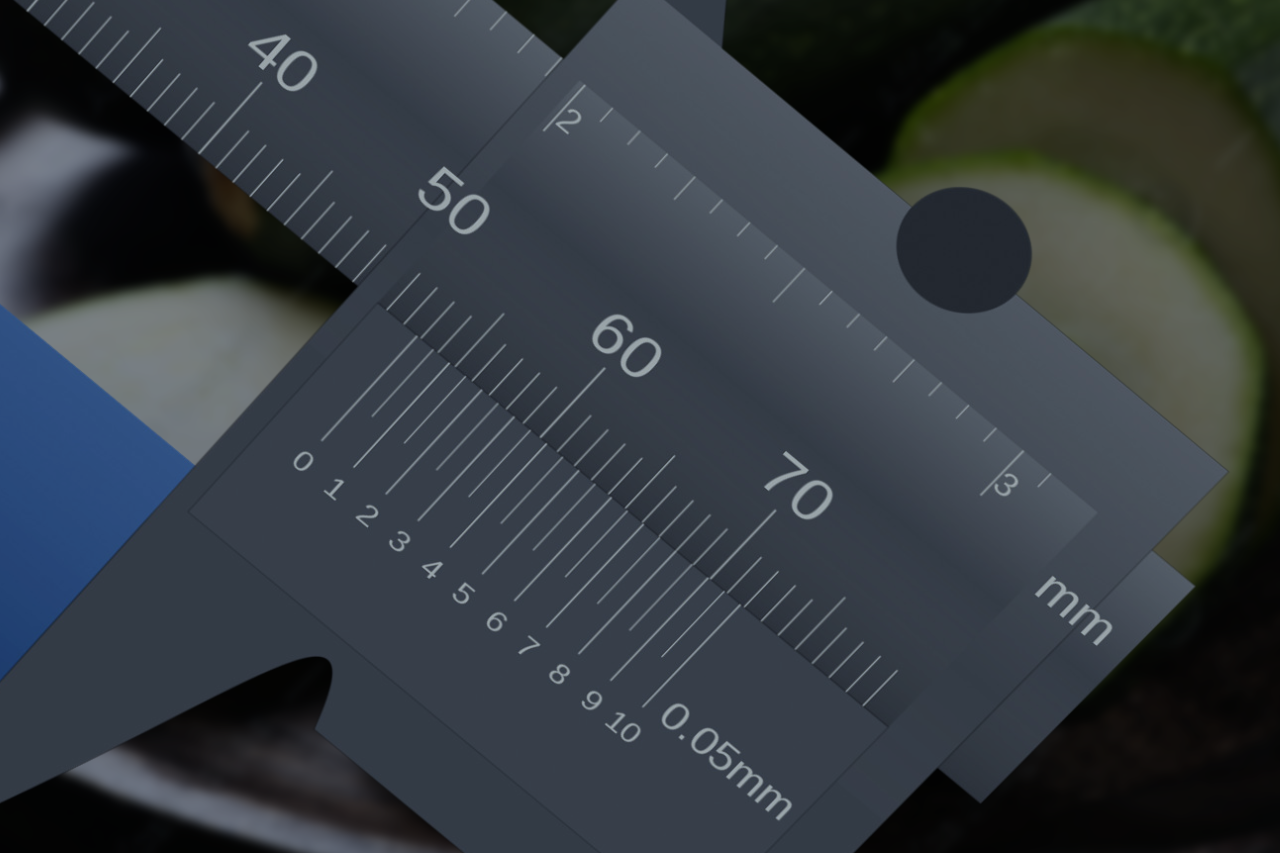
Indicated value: 52.8 mm
